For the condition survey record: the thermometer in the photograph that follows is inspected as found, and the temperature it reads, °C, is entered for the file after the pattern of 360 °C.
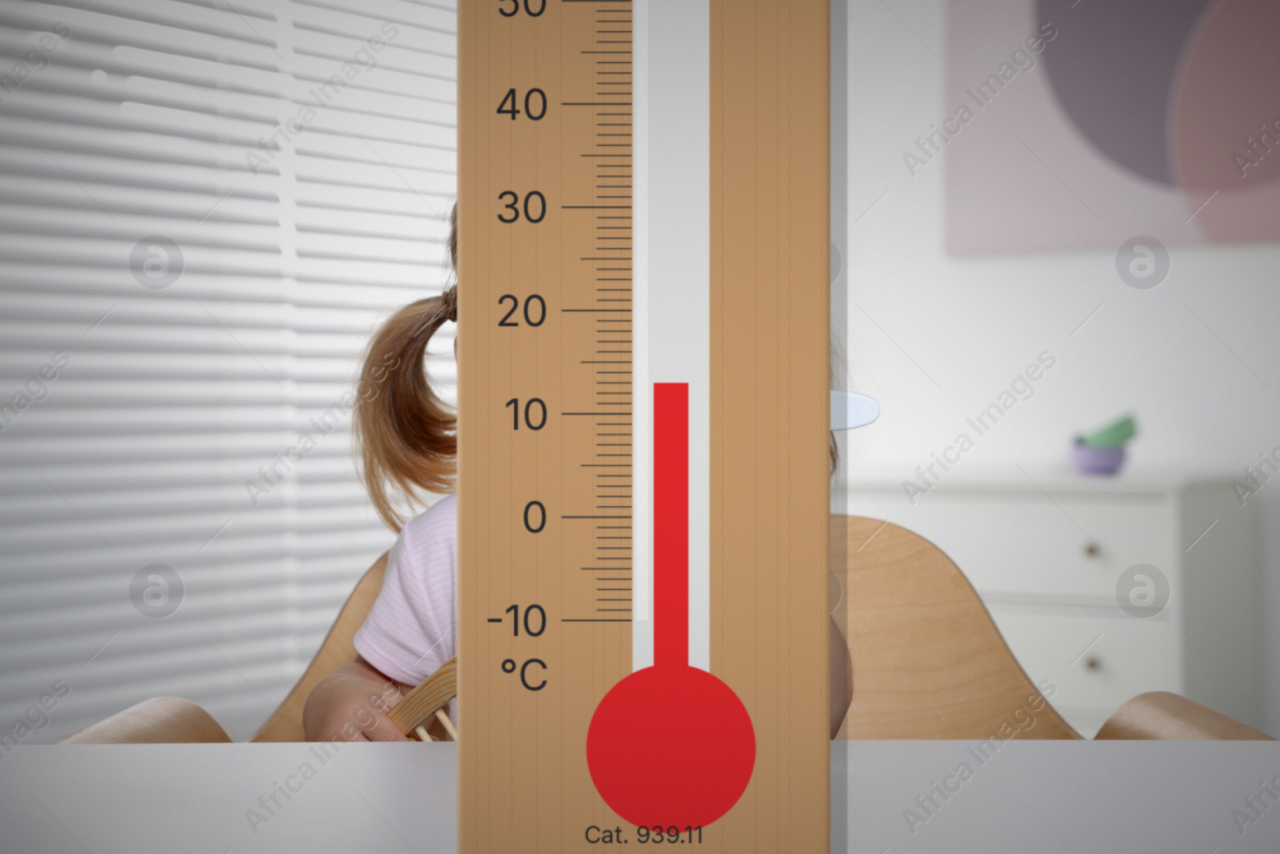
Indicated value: 13 °C
